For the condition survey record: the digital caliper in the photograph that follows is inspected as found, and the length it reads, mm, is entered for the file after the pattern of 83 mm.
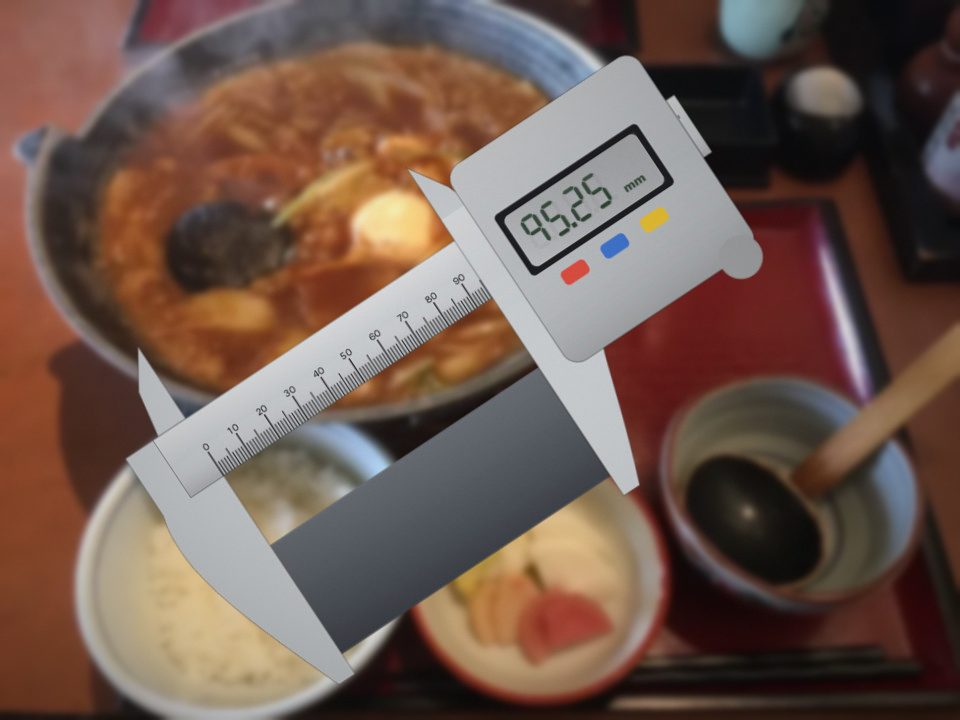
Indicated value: 95.25 mm
